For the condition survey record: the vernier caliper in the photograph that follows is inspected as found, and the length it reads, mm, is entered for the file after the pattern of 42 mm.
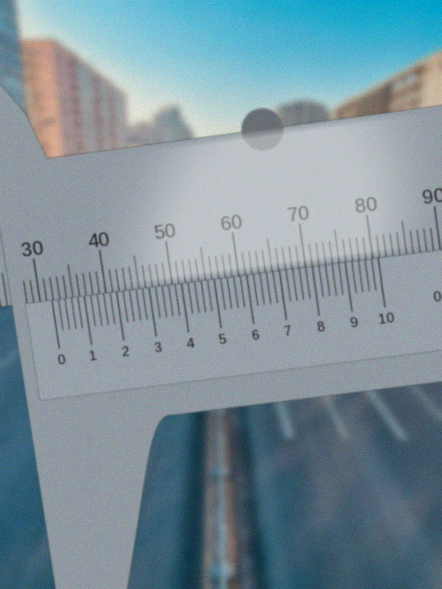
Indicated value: 31.8 mm
